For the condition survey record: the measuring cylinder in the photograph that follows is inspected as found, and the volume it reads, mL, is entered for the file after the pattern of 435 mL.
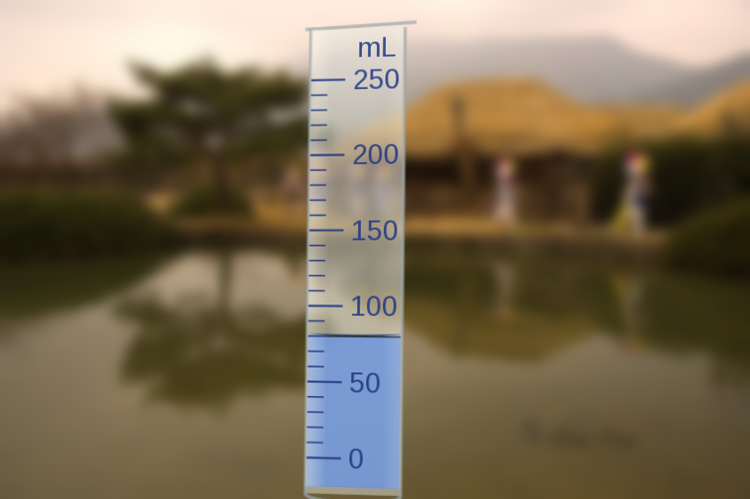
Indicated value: 80 mL
